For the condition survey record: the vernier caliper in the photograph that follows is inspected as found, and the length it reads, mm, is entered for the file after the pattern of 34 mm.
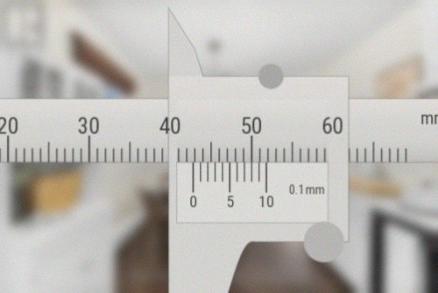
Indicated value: 42.8 mm
